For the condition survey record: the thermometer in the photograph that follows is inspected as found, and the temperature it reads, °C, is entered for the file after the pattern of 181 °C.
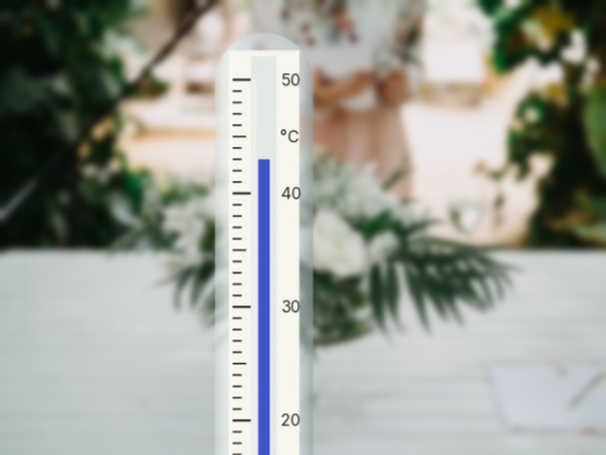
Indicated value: 43 °C
